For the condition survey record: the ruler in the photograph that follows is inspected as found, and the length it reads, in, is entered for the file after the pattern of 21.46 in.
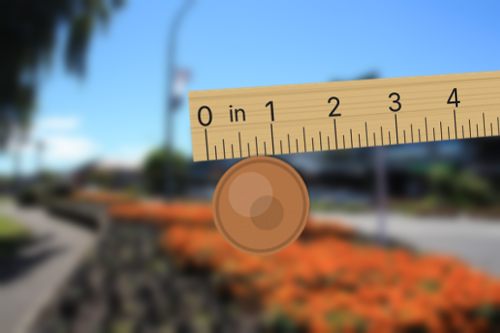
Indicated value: 1.5 in
